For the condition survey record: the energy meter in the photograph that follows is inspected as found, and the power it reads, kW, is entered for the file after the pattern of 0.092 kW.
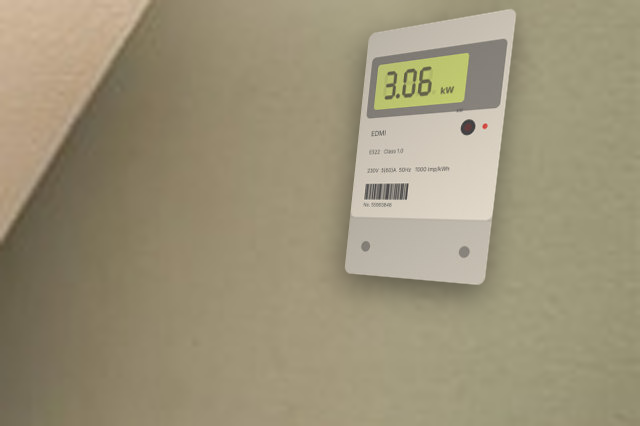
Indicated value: 3.06 kW
